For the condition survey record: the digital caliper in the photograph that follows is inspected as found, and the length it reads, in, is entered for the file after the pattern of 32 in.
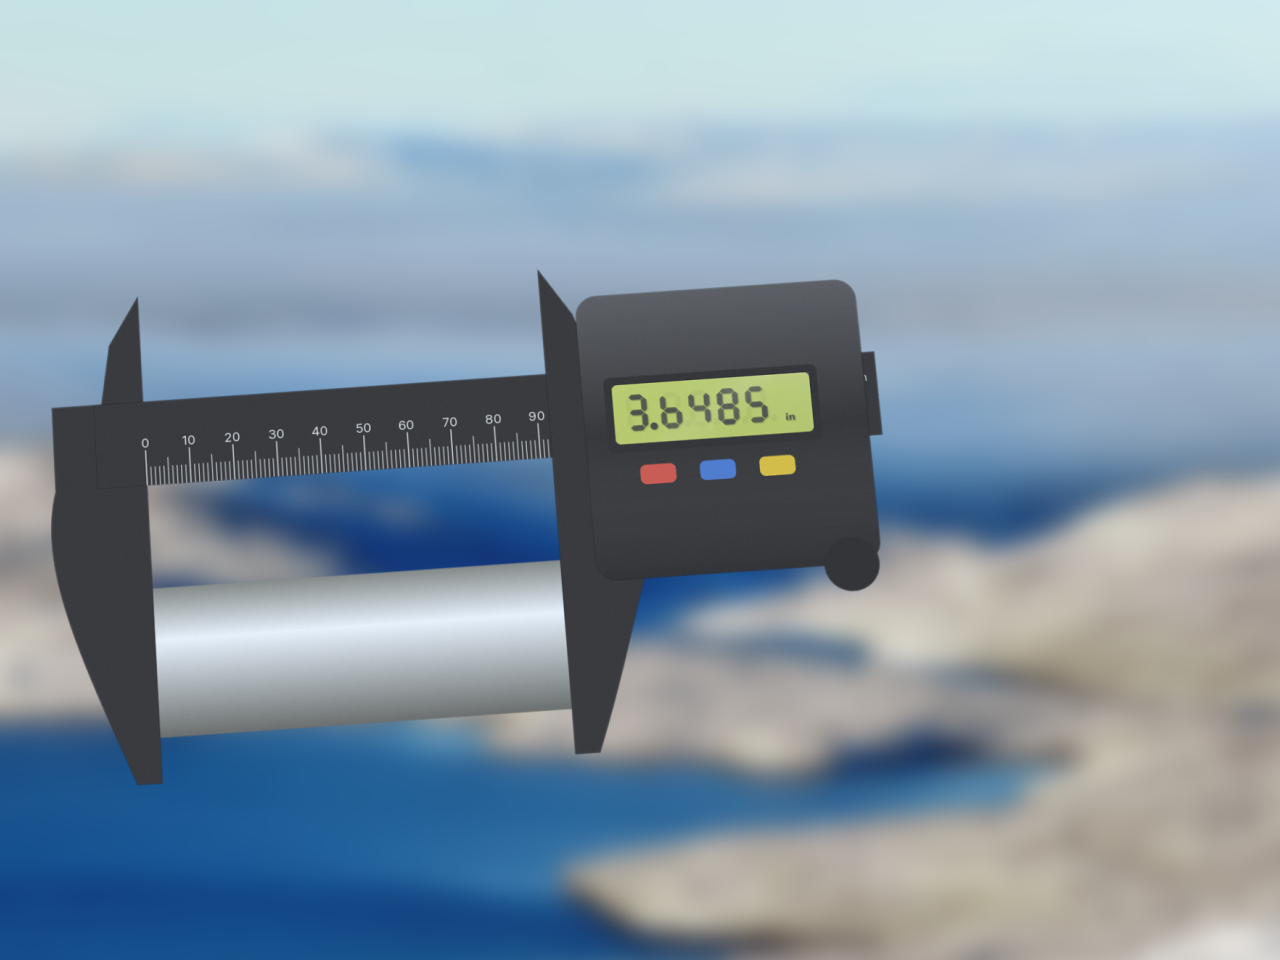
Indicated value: 3.6485 in
